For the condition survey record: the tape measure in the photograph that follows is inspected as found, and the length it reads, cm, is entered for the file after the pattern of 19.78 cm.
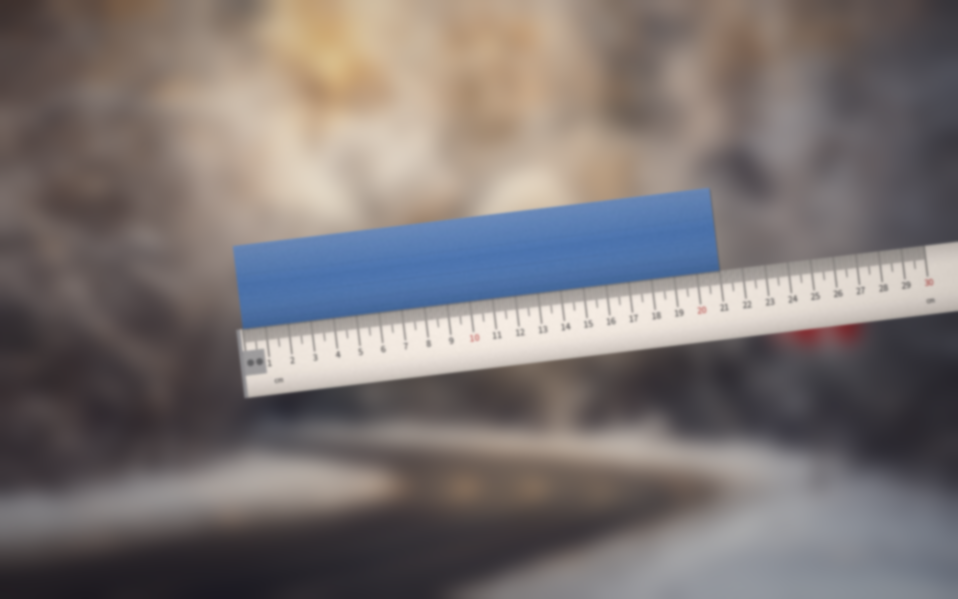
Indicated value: 21 cm
